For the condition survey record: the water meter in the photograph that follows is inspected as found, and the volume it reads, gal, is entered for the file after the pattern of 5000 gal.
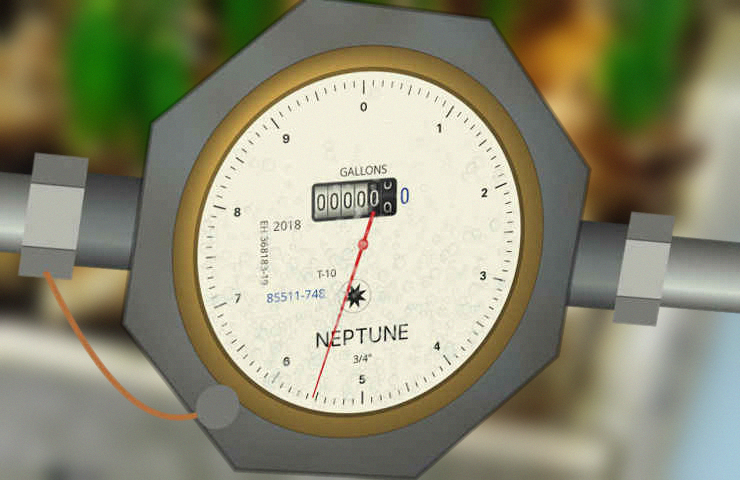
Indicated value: 85.5 gal
